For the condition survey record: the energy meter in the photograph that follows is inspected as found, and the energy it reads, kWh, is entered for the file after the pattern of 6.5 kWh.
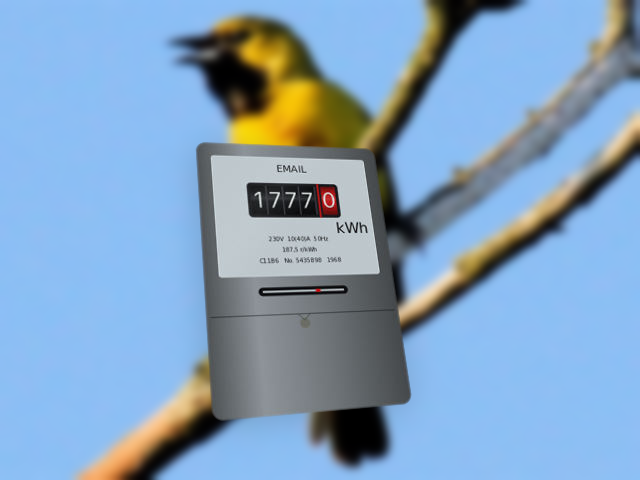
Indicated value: 1777.0 kWh
